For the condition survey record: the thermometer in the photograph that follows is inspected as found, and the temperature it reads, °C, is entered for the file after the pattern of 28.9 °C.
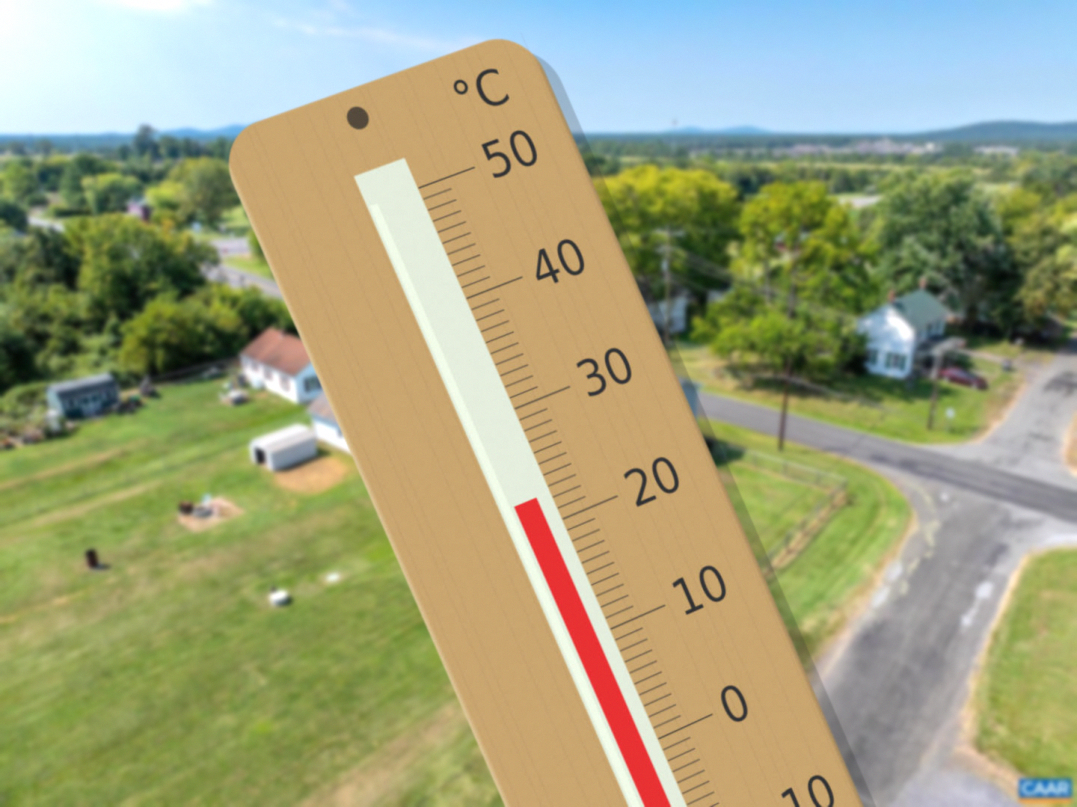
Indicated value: 22.5 °C
